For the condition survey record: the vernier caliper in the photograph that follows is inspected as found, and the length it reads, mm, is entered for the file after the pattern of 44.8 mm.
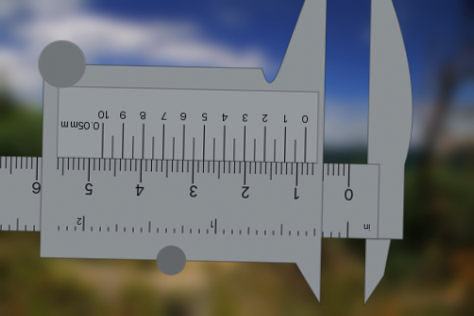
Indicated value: 8.5 mm
